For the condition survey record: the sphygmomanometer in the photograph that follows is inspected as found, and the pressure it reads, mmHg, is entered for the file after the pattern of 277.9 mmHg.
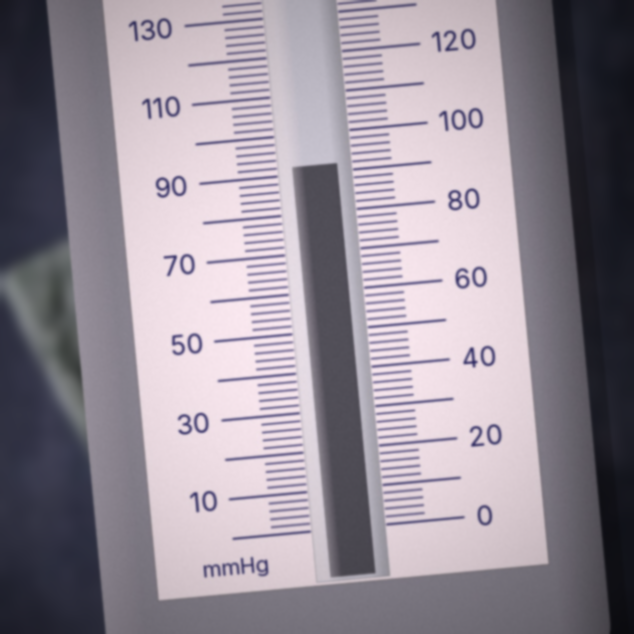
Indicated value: 92 mmHg
